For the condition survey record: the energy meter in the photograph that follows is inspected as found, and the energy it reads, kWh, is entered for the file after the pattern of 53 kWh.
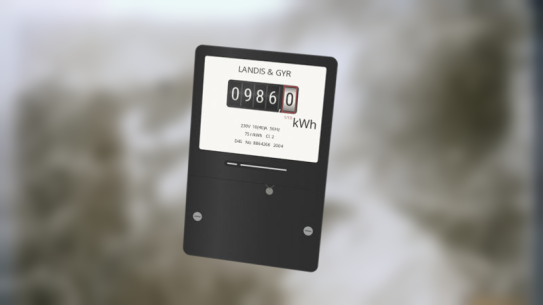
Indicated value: 986.0 kWh
